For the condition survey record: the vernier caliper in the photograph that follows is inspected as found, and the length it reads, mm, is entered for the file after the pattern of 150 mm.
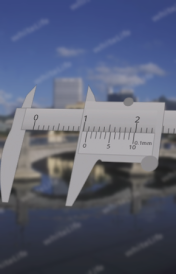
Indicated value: 10.8 mm
